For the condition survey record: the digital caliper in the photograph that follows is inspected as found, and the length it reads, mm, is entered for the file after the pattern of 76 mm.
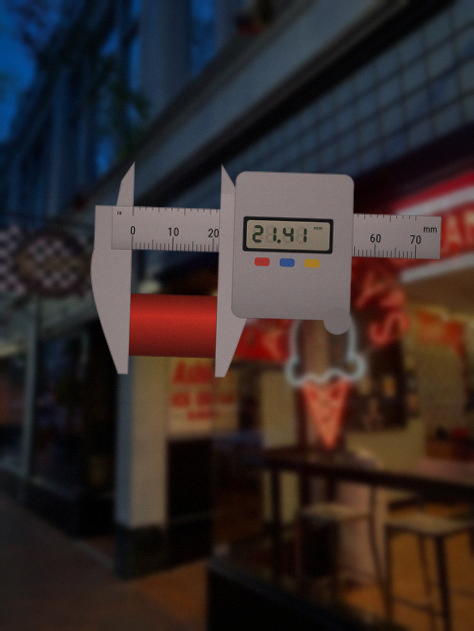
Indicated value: 21.41 mm
